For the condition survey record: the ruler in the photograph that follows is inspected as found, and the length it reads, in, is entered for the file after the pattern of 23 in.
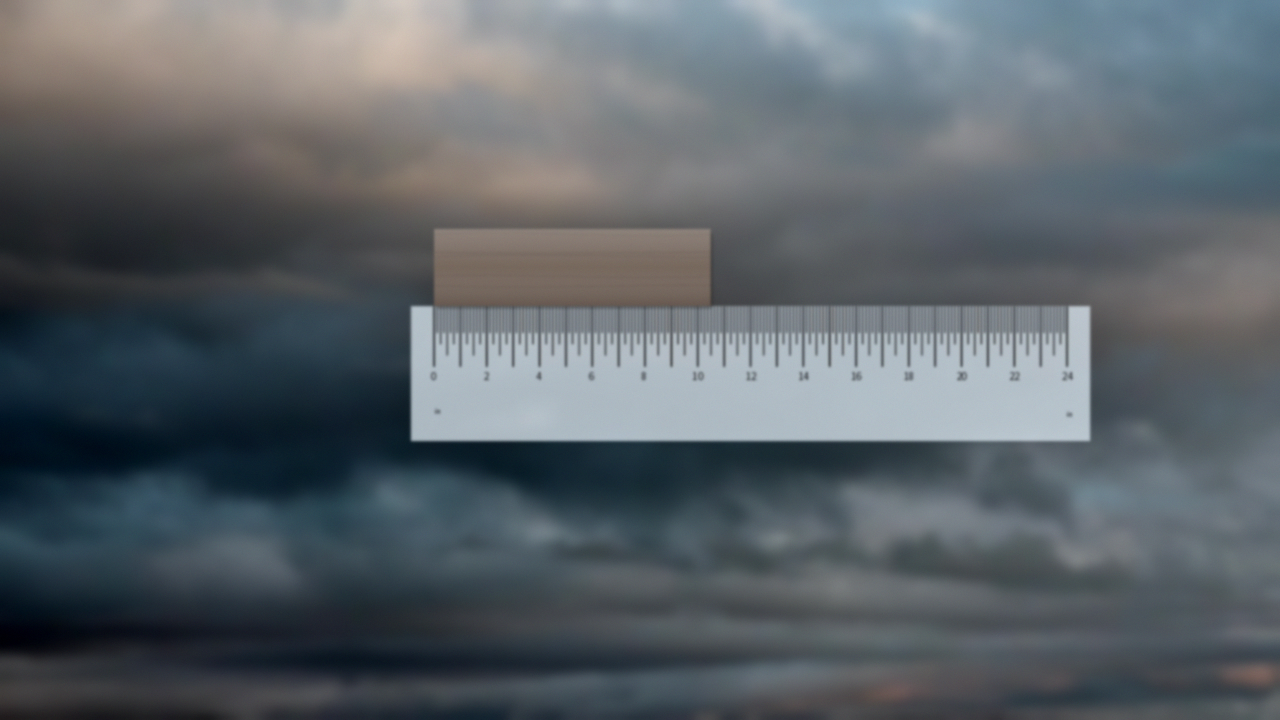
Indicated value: 10.5 in
